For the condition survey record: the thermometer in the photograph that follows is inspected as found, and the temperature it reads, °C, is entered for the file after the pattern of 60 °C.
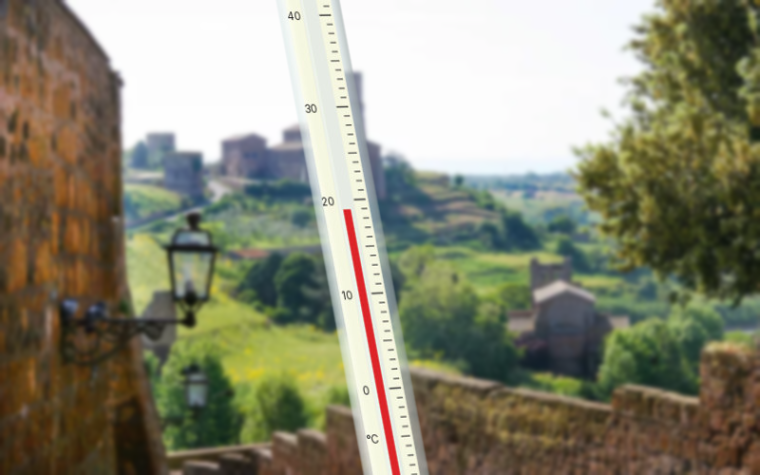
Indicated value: 19 °C
